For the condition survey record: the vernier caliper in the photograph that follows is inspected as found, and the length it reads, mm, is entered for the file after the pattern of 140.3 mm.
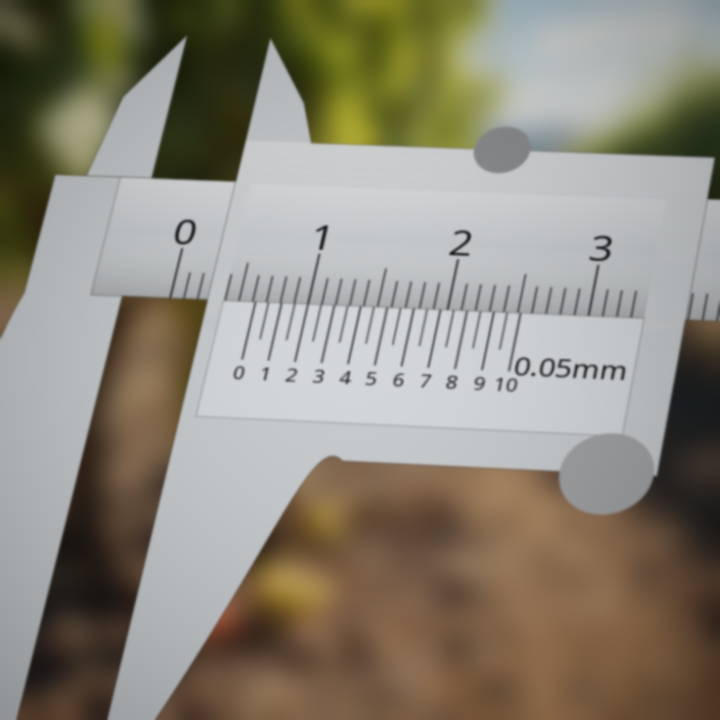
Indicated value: 6.2 mm
